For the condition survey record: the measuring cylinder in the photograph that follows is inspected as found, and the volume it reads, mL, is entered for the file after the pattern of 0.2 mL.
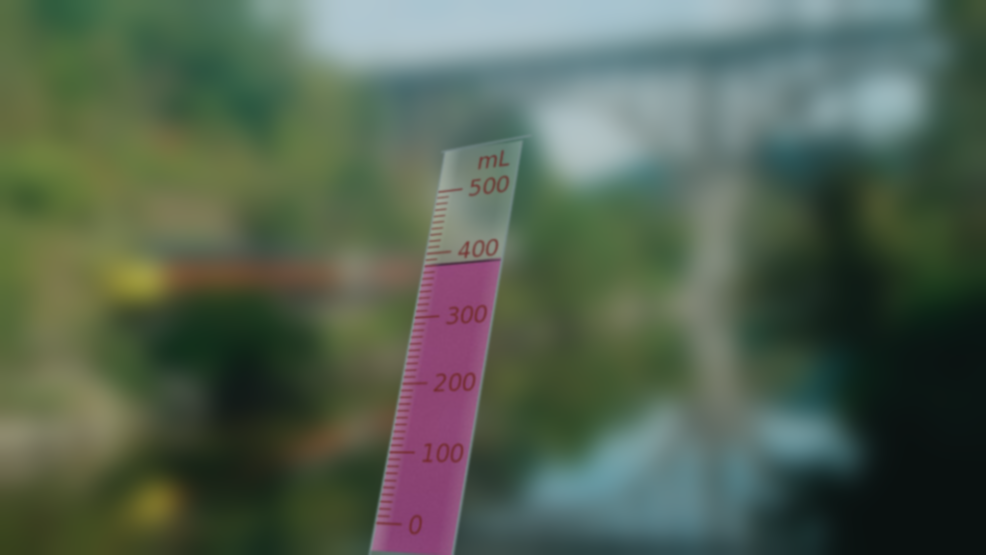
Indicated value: 380 mL
